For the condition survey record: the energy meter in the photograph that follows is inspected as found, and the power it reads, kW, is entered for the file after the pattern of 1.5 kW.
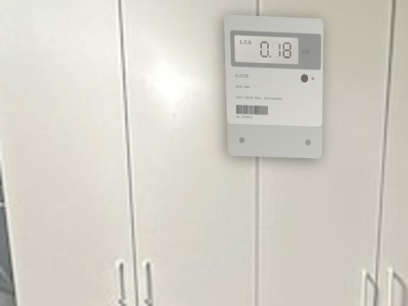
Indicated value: 0.18 kW
